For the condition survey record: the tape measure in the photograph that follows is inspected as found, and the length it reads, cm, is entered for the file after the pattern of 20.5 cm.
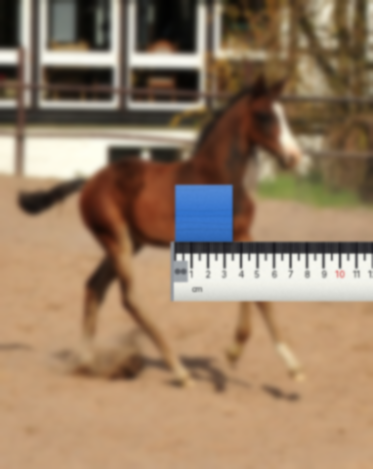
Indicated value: 3.5 cm
